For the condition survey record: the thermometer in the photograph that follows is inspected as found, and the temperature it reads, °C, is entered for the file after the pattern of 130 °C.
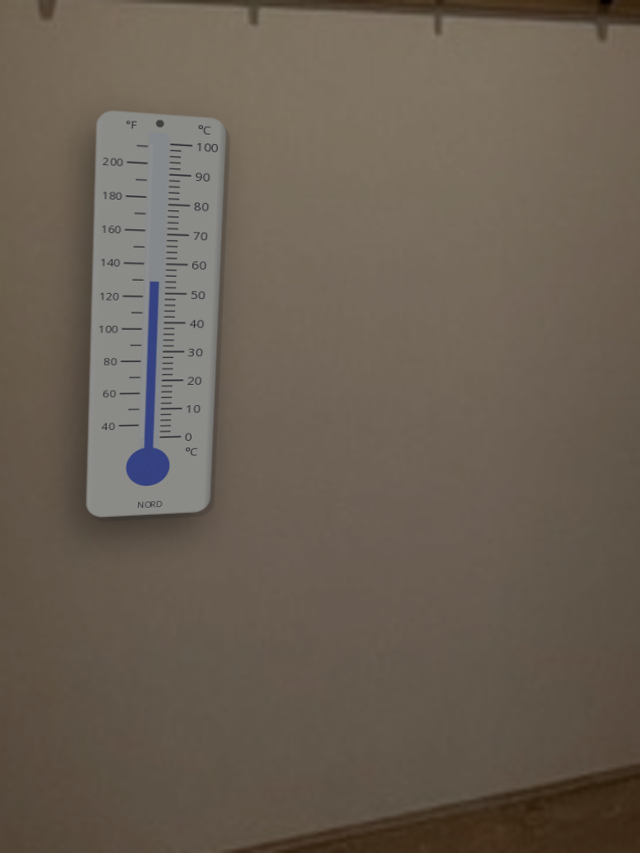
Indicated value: 54 °C
